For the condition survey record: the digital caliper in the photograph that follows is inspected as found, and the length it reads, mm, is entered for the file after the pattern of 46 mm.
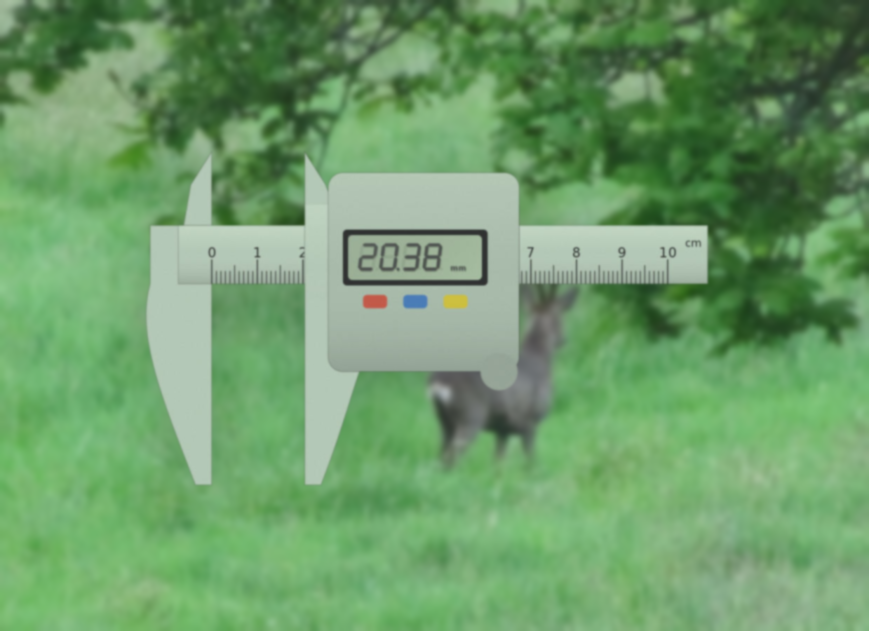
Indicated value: 20.38 mm
